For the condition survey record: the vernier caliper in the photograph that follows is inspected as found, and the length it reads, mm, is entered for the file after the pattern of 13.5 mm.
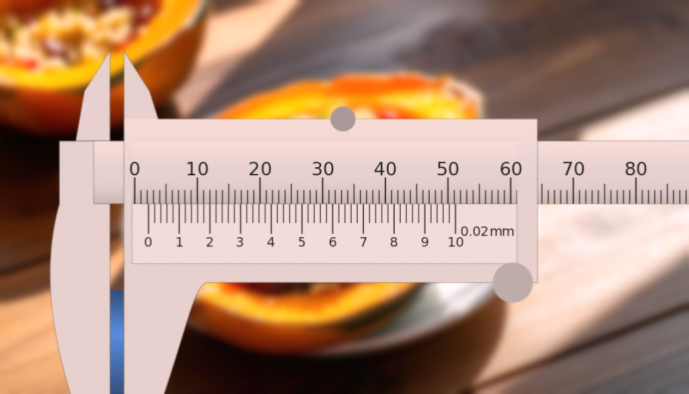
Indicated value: 2.2 mm
